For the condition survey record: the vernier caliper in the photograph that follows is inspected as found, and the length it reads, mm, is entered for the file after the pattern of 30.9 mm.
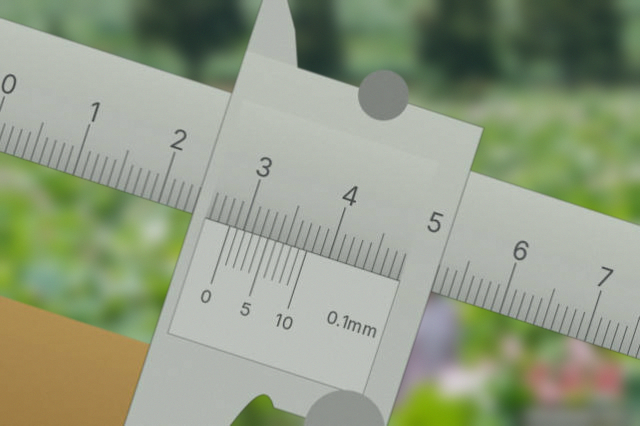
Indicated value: 28.4 mm
